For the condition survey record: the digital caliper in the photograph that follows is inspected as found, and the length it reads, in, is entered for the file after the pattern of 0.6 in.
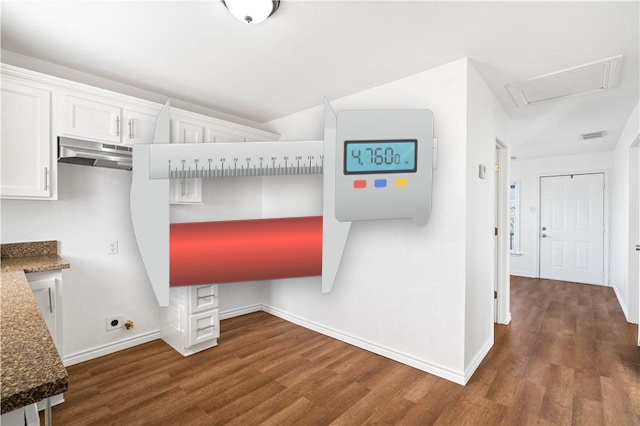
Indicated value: 4.7600 in
